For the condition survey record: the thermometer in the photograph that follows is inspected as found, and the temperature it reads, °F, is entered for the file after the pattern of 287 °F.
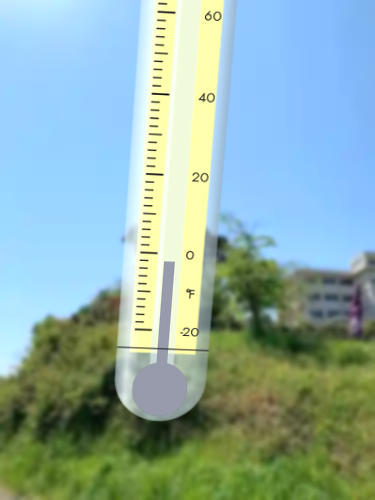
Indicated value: -2 °F
